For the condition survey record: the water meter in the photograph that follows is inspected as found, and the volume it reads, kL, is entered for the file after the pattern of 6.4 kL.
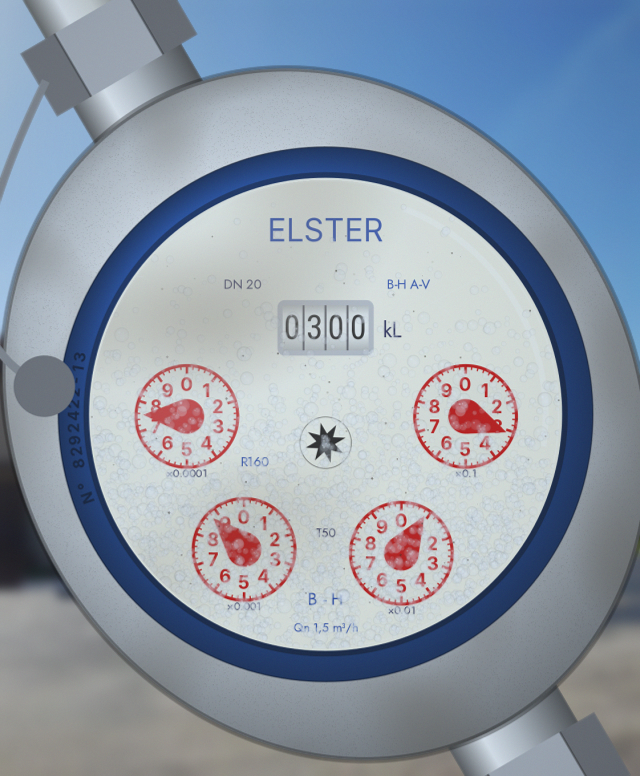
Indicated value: 300.3087 kL
